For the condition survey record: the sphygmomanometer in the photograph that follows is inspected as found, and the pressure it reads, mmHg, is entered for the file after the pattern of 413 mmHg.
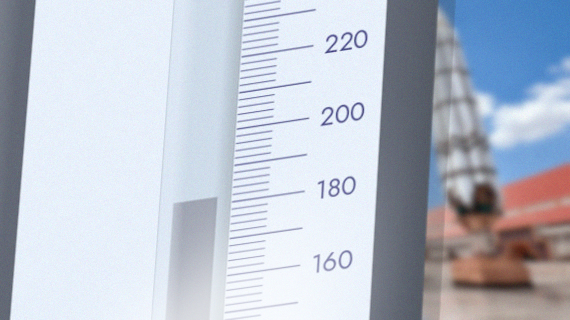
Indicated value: 182 mmHg
